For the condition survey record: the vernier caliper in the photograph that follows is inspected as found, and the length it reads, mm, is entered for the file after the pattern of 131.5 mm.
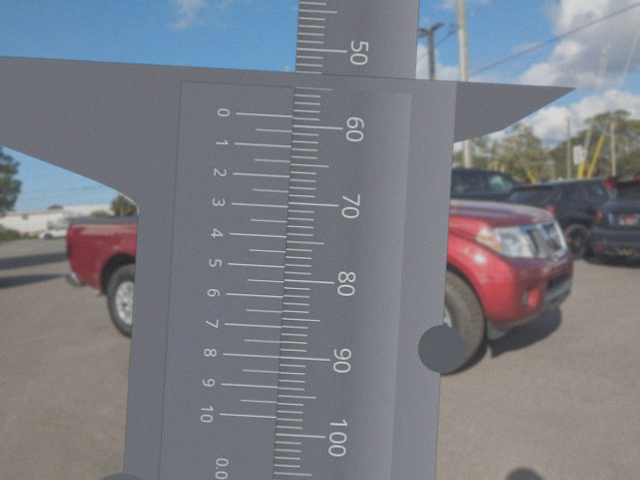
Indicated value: 58.8 mm
